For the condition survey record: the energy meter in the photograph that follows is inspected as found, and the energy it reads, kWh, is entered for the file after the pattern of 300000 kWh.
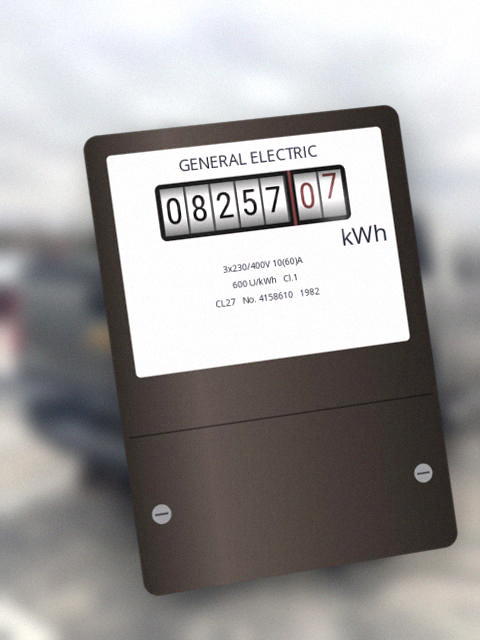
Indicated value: 8257.07 kWh
